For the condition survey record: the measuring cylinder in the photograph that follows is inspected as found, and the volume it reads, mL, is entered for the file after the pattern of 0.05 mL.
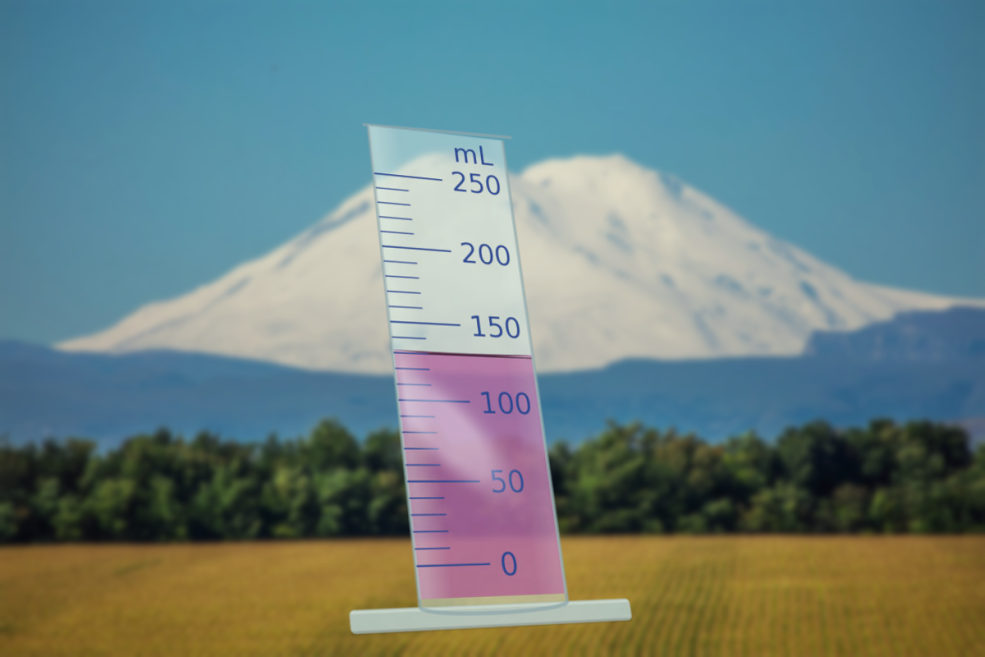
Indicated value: 130 mL
